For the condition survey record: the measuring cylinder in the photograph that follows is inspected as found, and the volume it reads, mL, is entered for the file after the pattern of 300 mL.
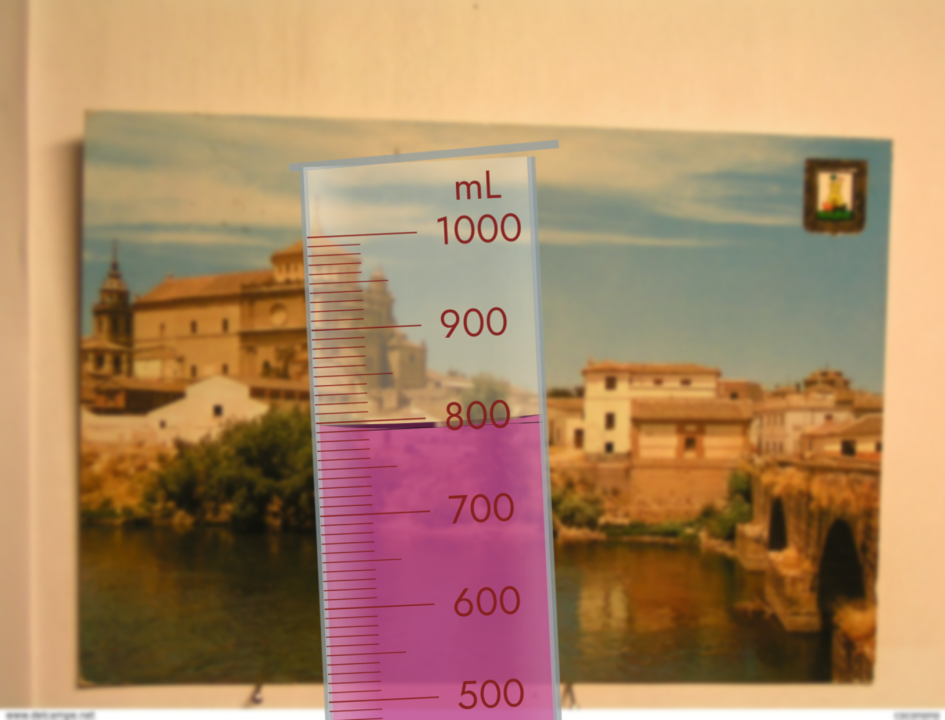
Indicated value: 790 mL
